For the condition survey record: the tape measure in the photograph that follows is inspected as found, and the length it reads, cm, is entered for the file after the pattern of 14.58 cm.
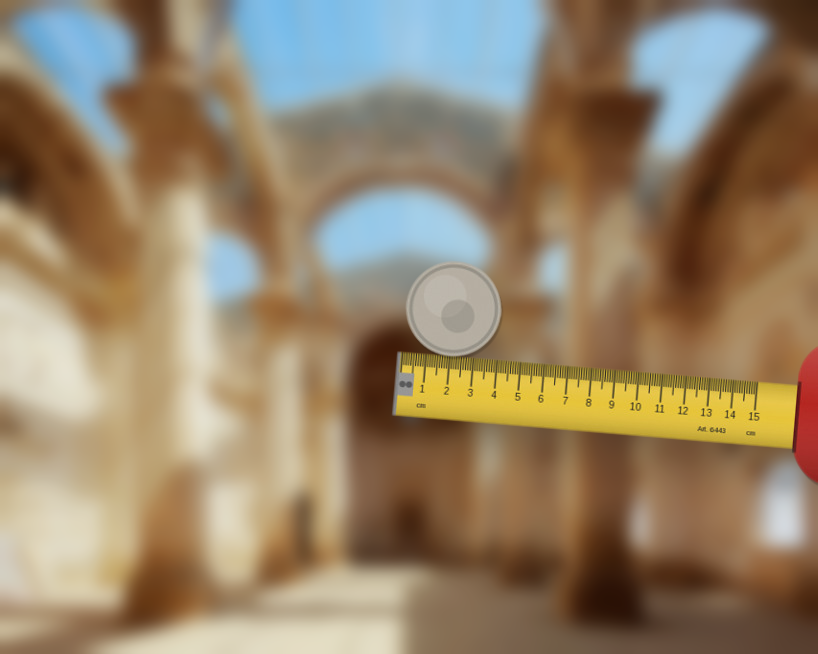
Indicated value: 4 cm
